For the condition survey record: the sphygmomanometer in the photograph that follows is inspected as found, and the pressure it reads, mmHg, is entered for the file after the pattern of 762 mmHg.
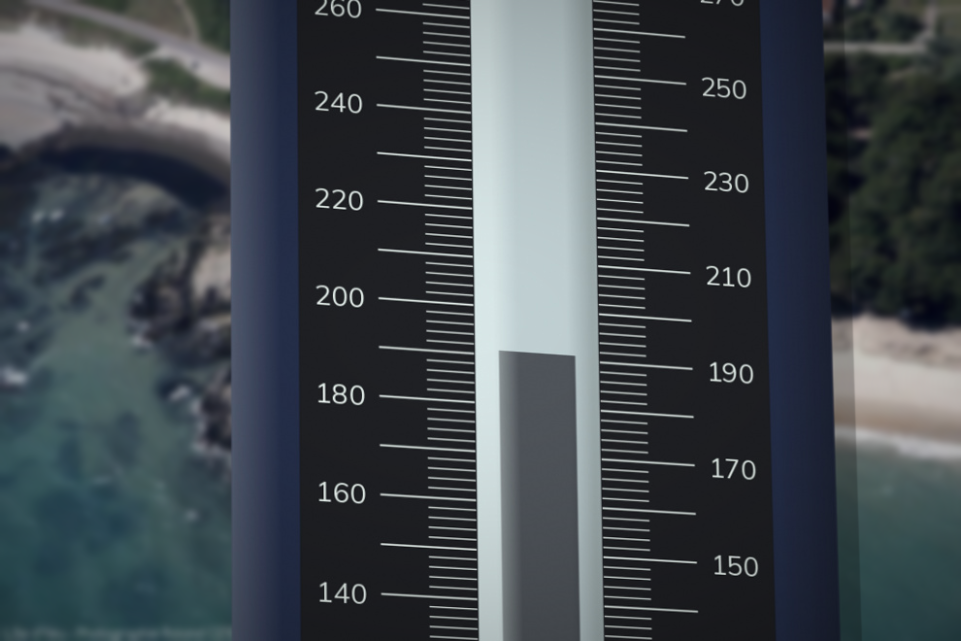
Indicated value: 191 mmHg
